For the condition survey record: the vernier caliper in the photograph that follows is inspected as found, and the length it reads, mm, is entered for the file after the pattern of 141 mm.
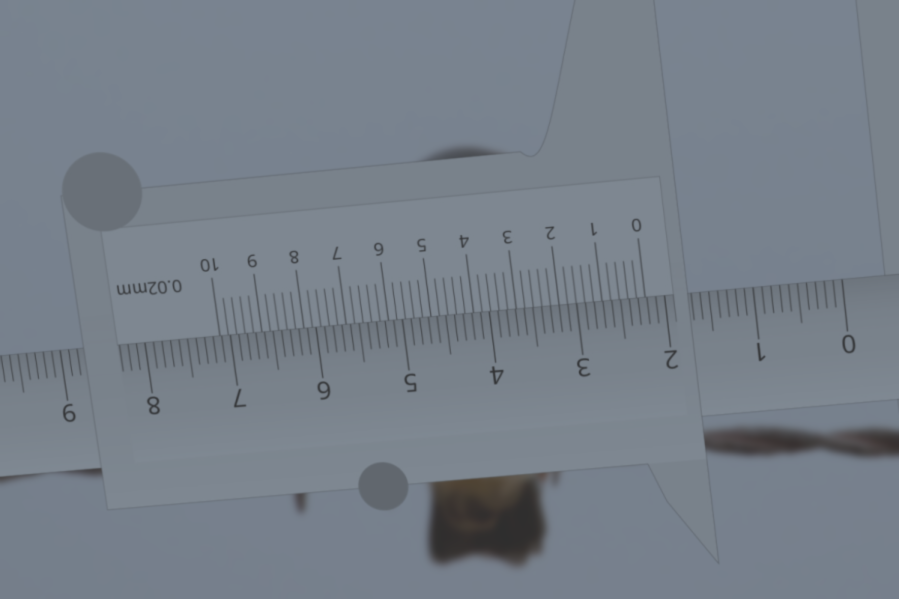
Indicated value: 22.2 mm
